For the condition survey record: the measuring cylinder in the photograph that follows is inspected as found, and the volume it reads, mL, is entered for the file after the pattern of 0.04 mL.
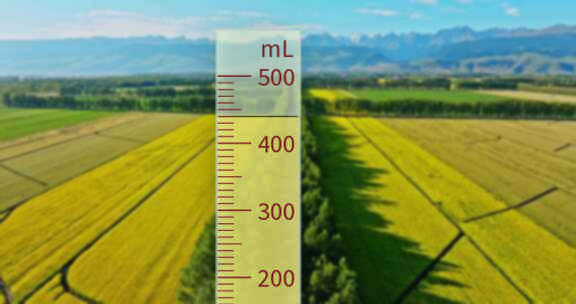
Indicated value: 440 mL
